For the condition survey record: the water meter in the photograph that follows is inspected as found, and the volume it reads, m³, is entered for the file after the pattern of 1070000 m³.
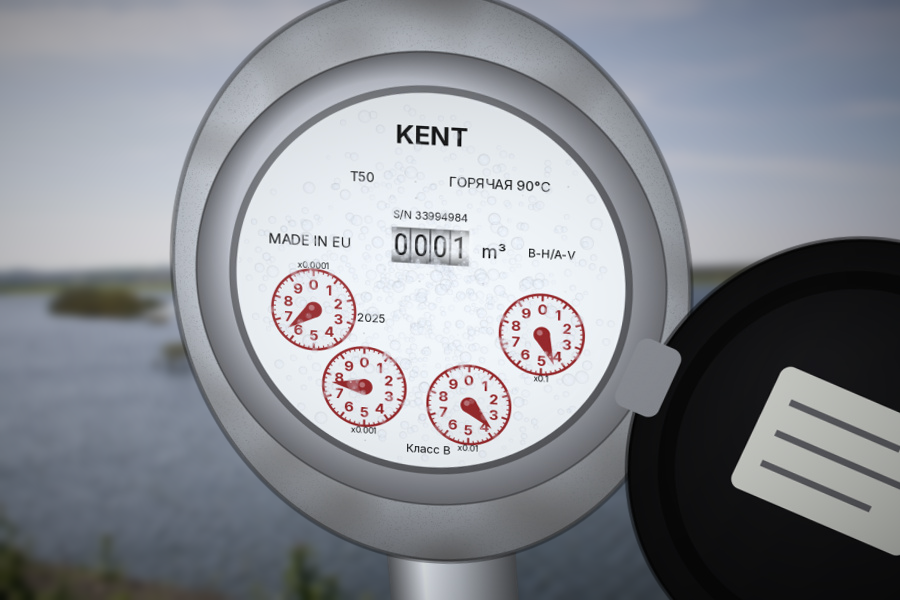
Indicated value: 1.4376 m³
